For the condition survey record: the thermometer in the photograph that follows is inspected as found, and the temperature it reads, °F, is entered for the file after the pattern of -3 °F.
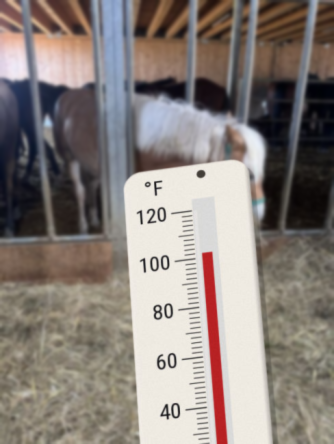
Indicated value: 102 °F
